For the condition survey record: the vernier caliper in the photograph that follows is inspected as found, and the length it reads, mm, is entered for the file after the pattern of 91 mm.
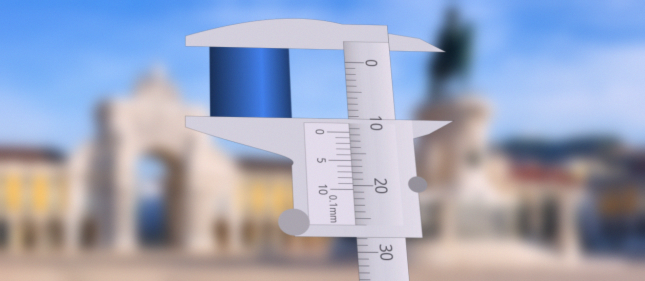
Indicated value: 11.6 mm
